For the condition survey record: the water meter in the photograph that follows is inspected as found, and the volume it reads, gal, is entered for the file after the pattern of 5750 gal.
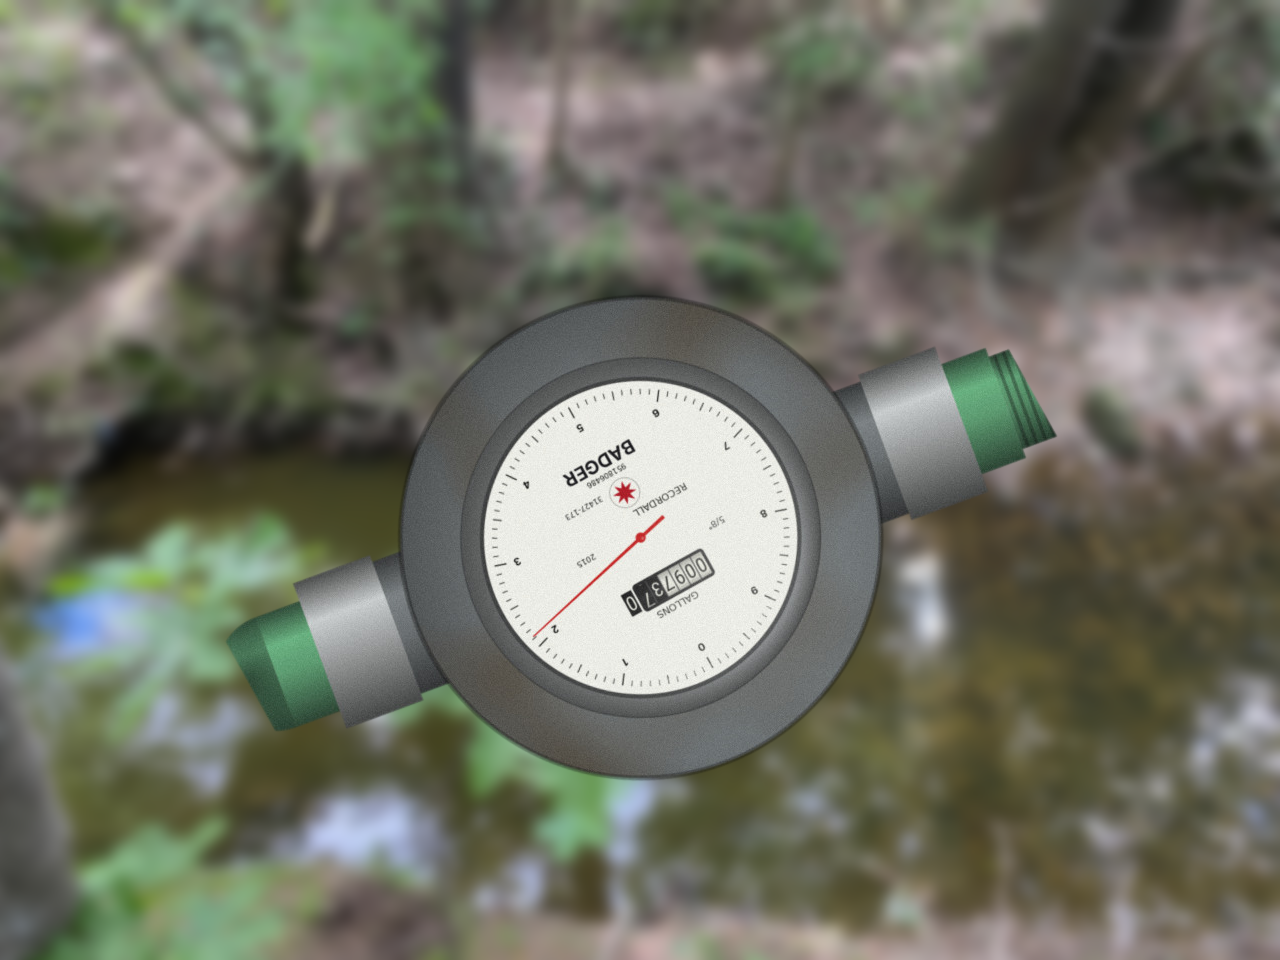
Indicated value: 97372.1 gal
